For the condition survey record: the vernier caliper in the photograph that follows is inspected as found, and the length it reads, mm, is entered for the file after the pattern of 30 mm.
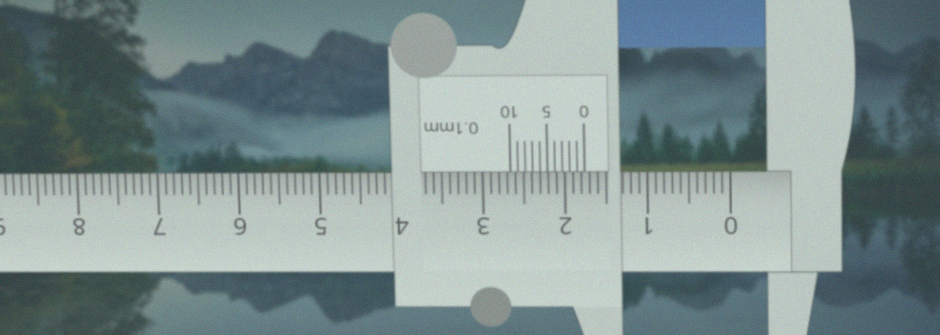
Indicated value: 17.6 mm
